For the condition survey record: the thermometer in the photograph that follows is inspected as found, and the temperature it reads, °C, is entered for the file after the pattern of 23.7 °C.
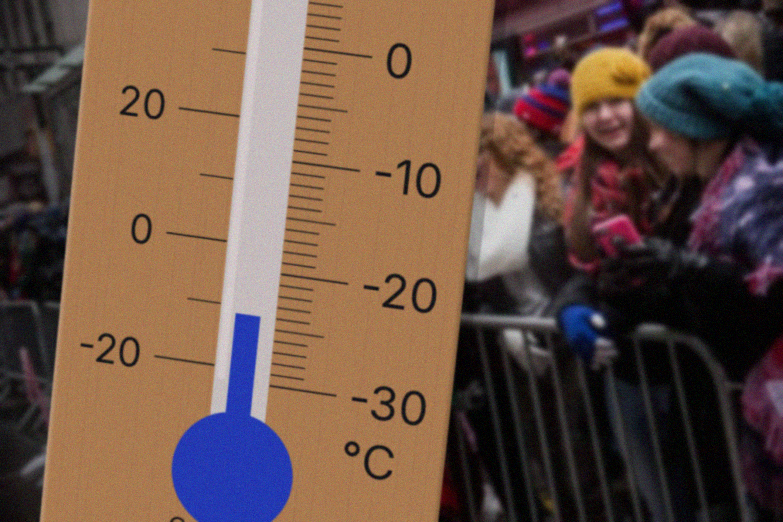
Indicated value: -24 °C
